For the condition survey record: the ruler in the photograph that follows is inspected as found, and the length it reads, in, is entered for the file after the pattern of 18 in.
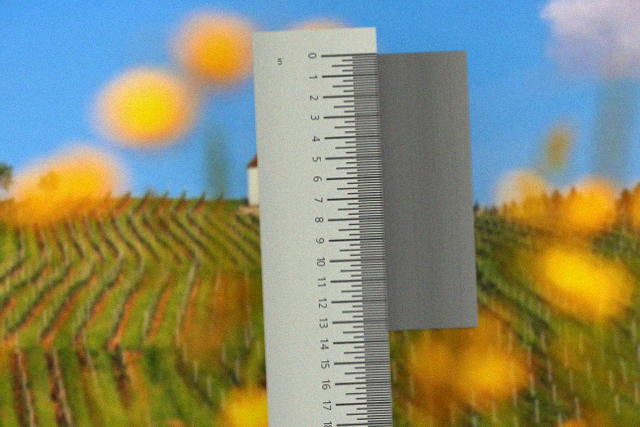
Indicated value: 13.5 in
